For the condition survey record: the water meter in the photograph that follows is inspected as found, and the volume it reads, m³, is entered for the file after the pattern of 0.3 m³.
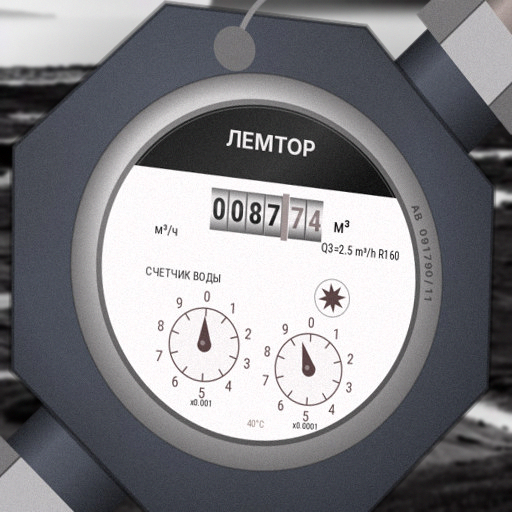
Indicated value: 87.7399 m³
